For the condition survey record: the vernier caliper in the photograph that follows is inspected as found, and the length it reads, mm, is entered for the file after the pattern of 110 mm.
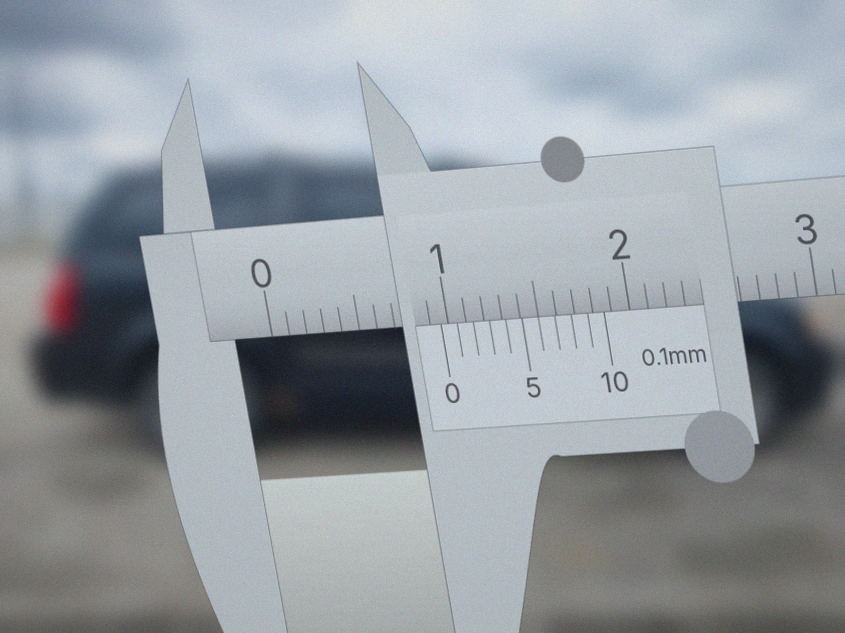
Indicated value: 9.6 mm
